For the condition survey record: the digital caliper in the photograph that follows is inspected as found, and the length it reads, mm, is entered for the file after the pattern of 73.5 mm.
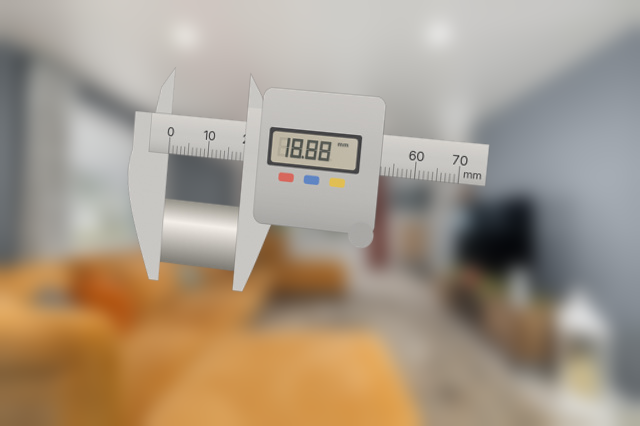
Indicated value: 18.88 mm
